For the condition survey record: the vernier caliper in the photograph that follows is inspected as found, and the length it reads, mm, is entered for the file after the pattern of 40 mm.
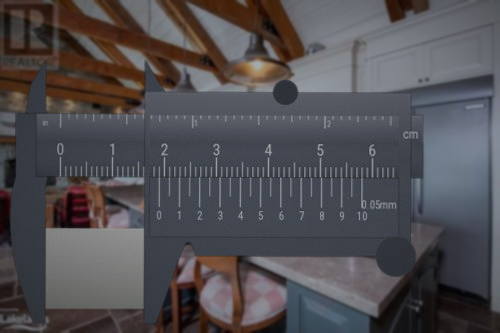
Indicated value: 19.0 mm
